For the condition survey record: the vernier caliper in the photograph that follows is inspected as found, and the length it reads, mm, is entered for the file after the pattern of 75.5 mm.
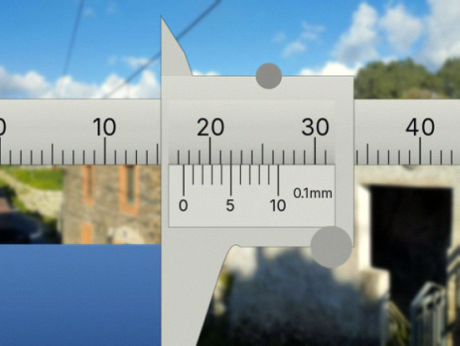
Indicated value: 17.5 mm
